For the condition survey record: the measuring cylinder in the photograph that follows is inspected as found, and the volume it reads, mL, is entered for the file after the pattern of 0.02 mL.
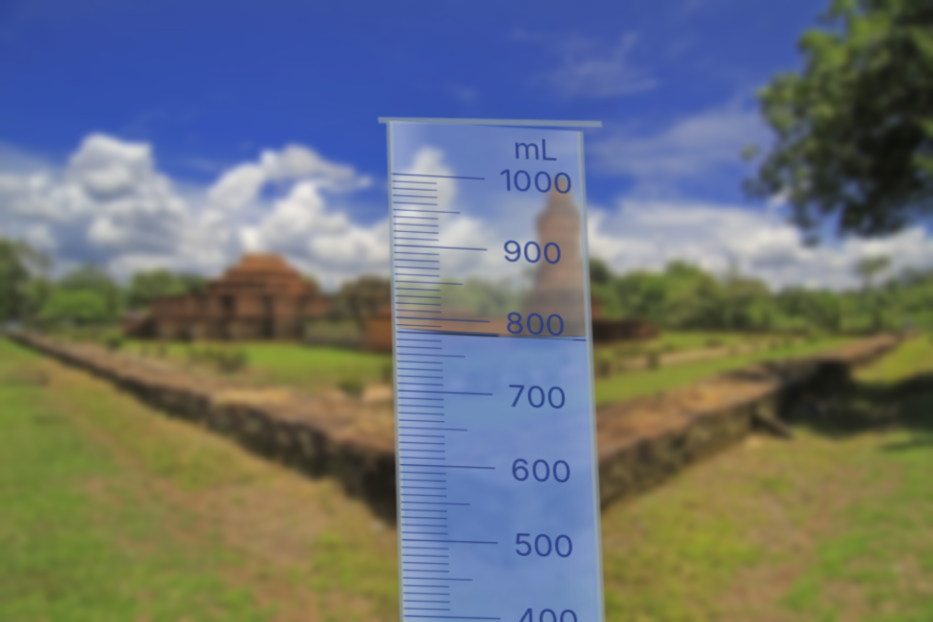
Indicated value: 780 mL
